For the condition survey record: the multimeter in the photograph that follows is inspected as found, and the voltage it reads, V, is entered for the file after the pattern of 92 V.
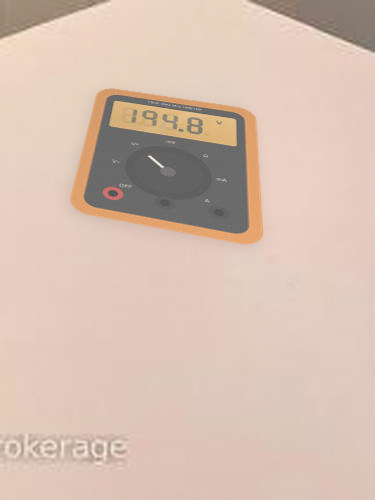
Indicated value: 194.8 V
